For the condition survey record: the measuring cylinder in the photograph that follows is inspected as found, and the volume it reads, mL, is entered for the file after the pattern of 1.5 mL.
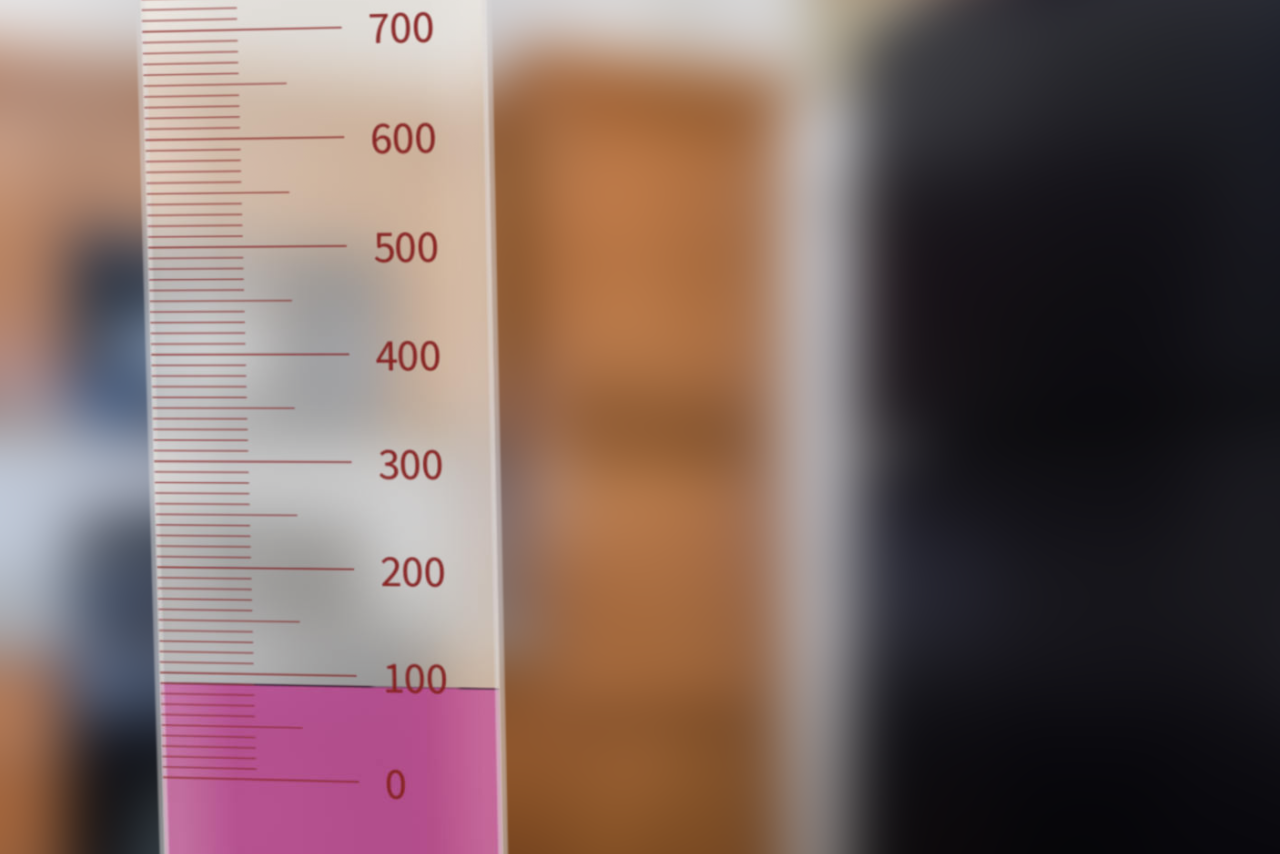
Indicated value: 90 mL
